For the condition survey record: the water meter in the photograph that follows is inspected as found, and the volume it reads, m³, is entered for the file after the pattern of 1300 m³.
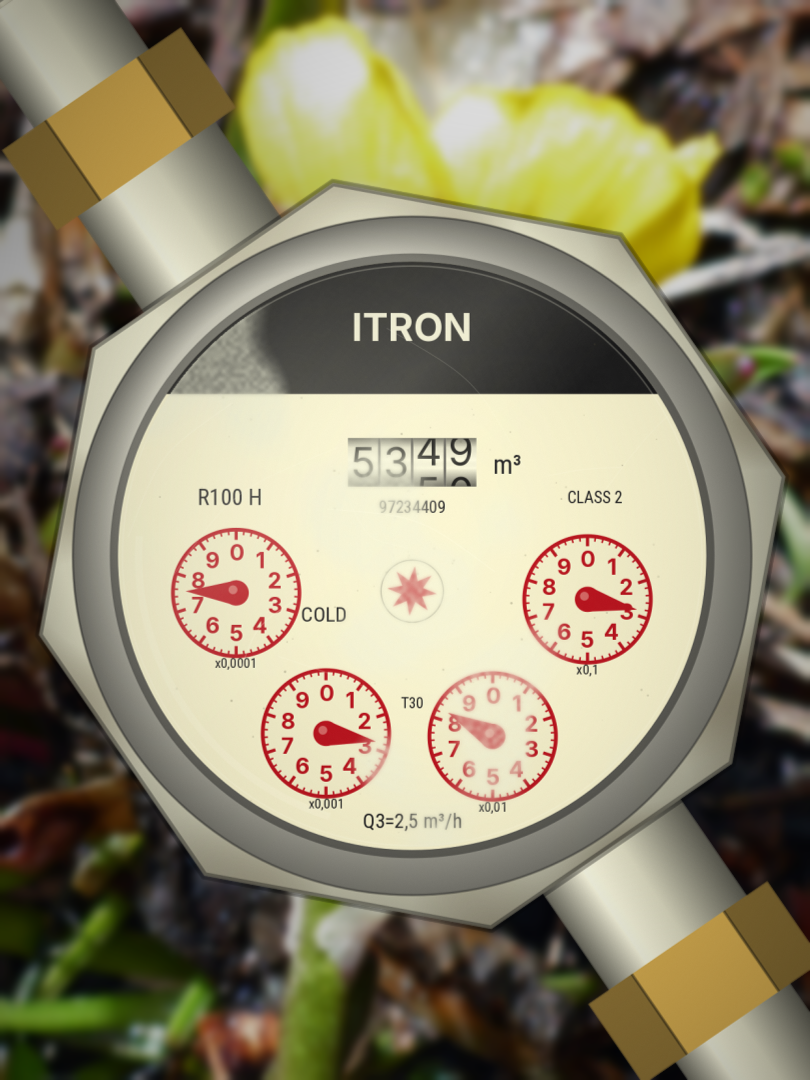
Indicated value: 5349.2827 m³
